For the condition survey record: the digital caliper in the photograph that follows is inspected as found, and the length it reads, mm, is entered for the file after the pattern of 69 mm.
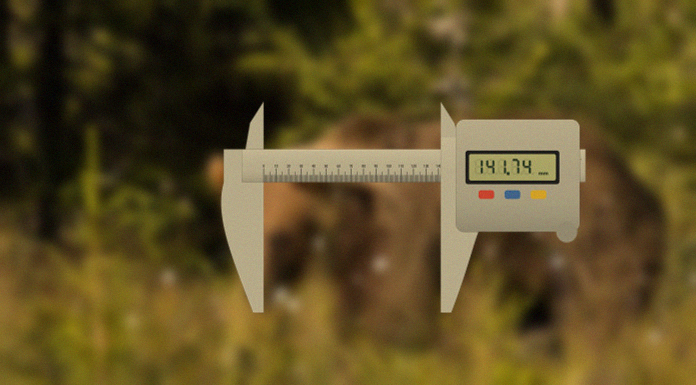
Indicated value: 141.74 mm
